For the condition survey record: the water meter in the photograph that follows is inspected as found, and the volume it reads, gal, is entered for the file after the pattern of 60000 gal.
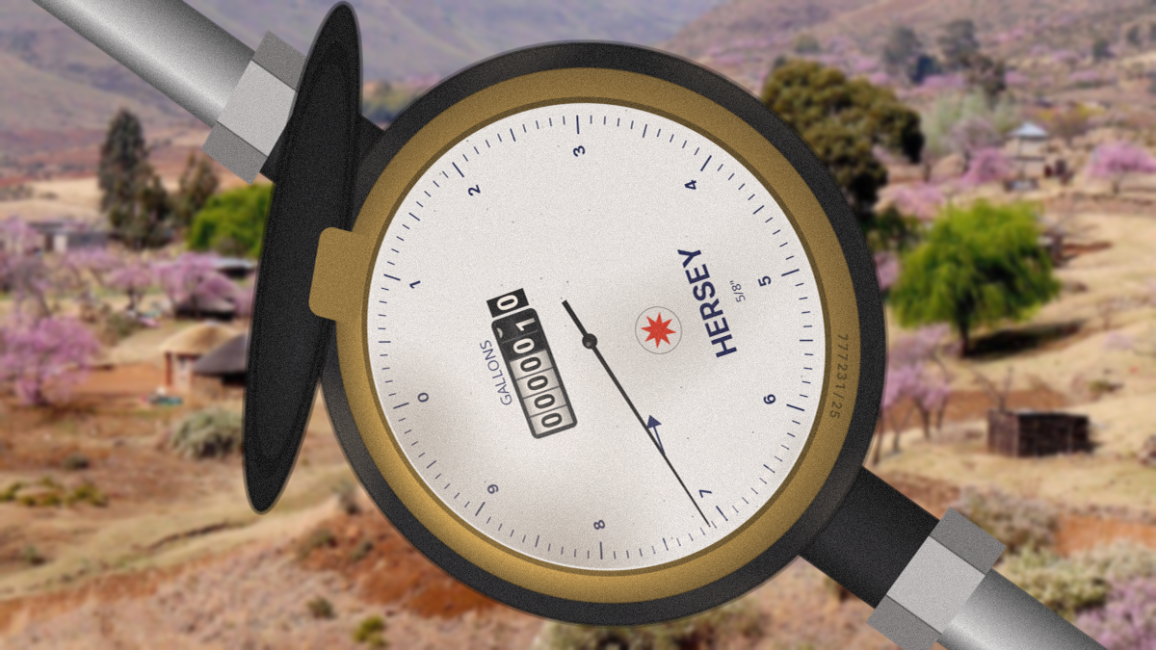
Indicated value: 7.1 gal
